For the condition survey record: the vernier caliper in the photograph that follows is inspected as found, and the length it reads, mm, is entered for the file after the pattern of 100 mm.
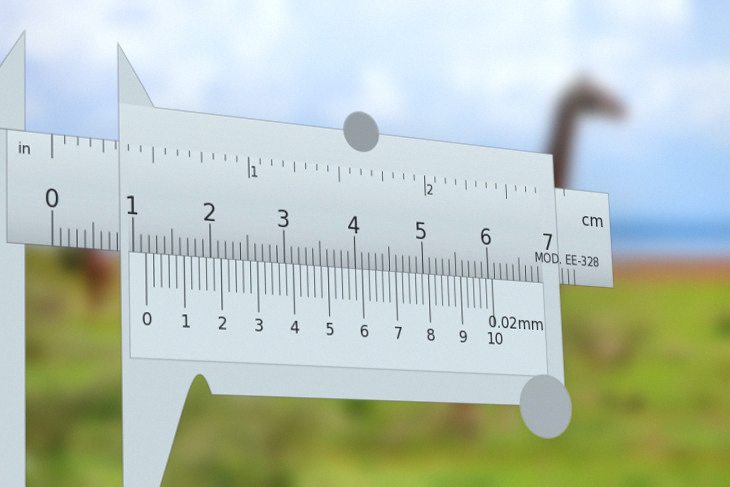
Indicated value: 11.6 mm
